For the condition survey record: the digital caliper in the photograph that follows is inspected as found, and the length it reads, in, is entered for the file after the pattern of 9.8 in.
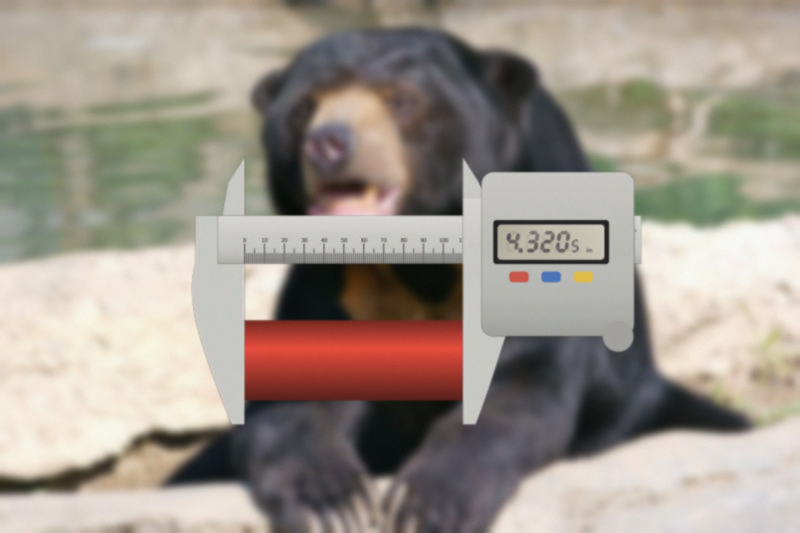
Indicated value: 4.3205 in
